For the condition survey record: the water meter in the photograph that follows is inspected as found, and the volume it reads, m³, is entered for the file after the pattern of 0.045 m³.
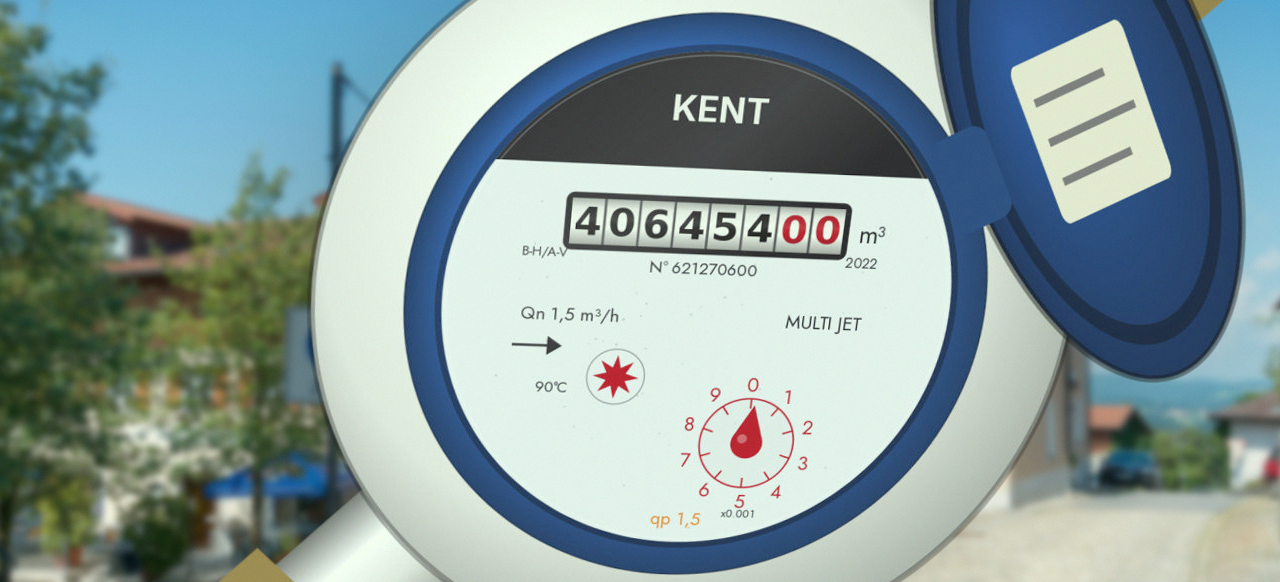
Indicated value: 406454.000 m³
